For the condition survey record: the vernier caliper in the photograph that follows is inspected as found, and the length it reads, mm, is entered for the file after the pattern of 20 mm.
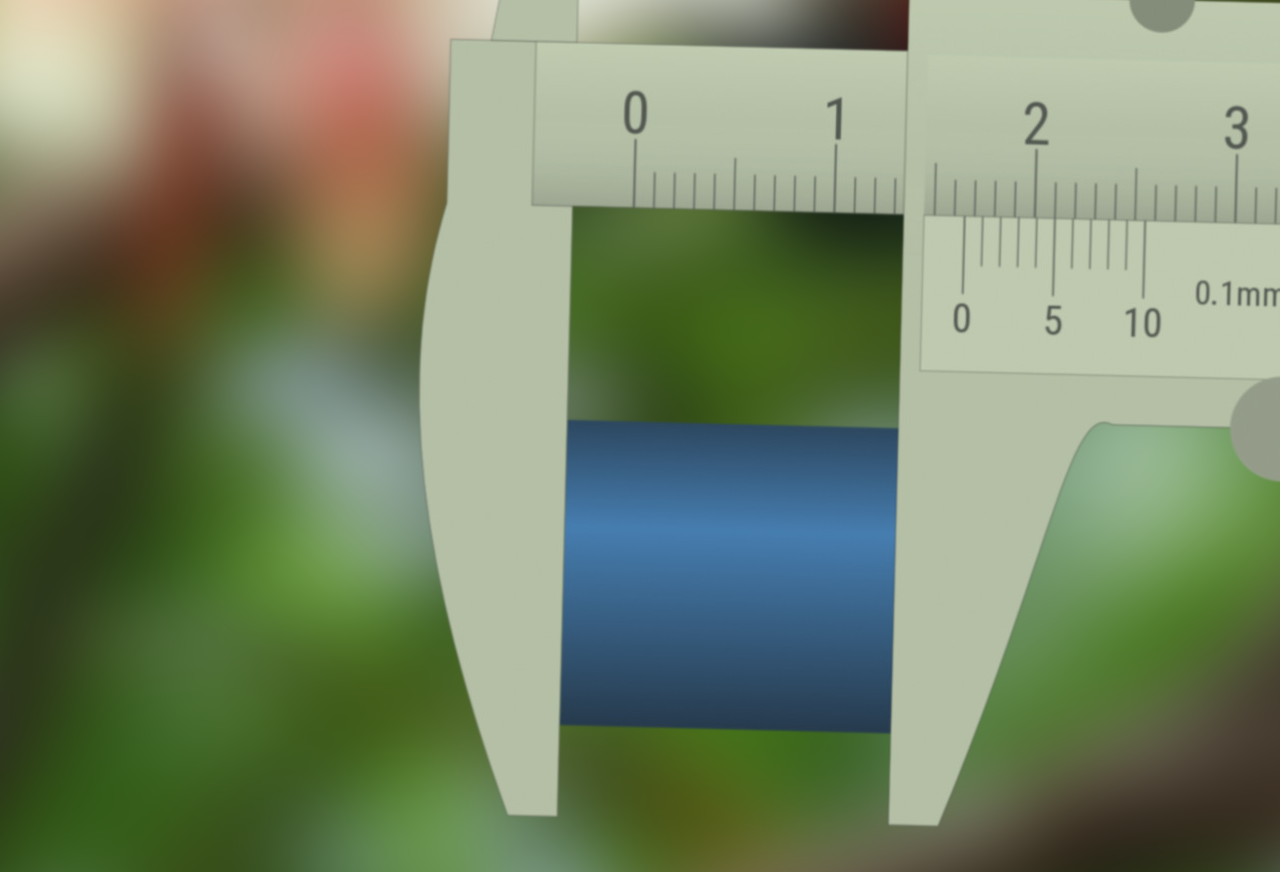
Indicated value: 16.5 mm
